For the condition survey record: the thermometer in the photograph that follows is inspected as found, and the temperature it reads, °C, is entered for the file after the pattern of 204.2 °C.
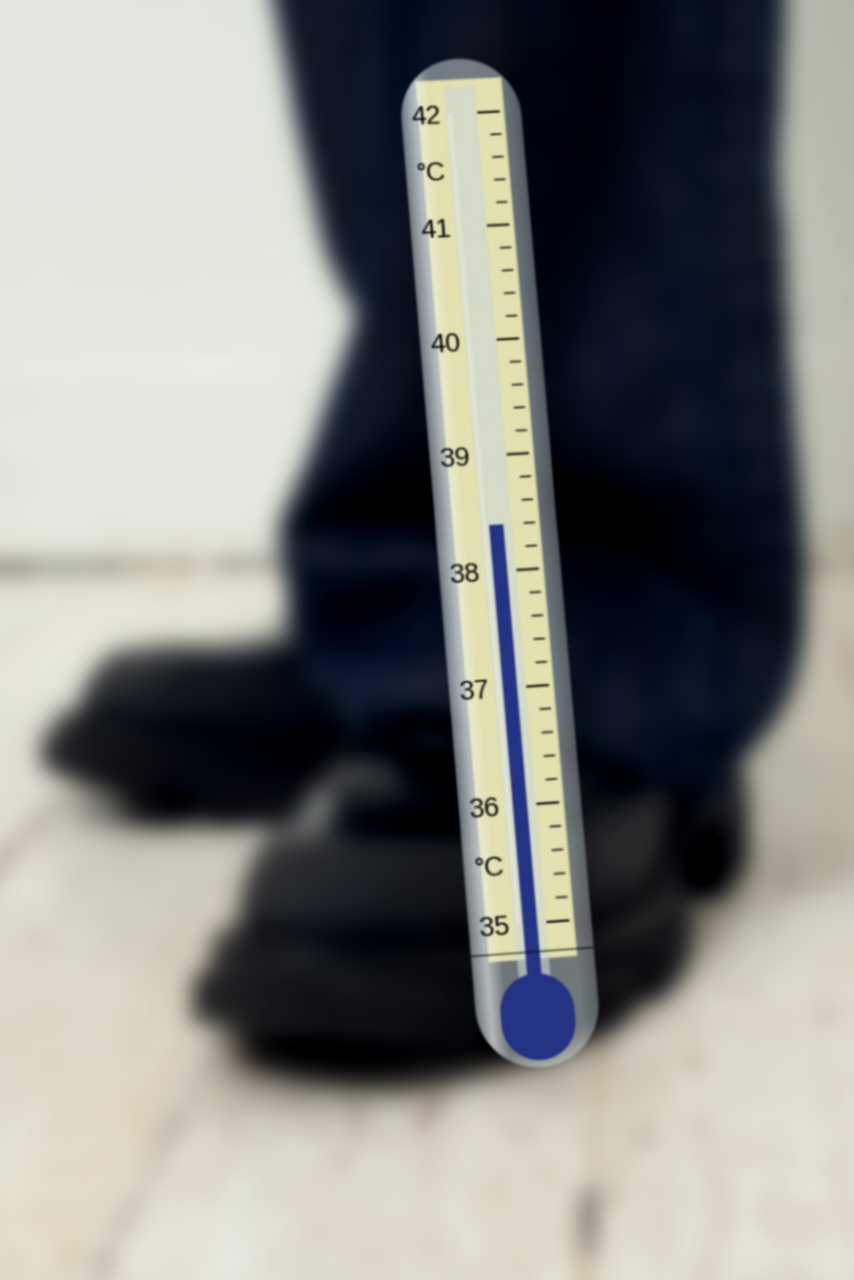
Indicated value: 38.4 °C
